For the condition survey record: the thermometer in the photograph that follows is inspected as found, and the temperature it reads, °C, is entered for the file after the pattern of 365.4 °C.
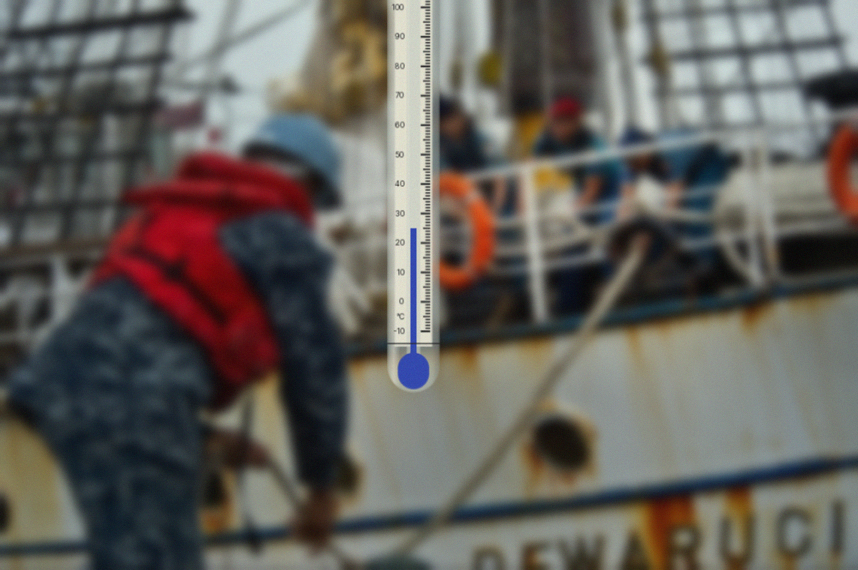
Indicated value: 25 °C
